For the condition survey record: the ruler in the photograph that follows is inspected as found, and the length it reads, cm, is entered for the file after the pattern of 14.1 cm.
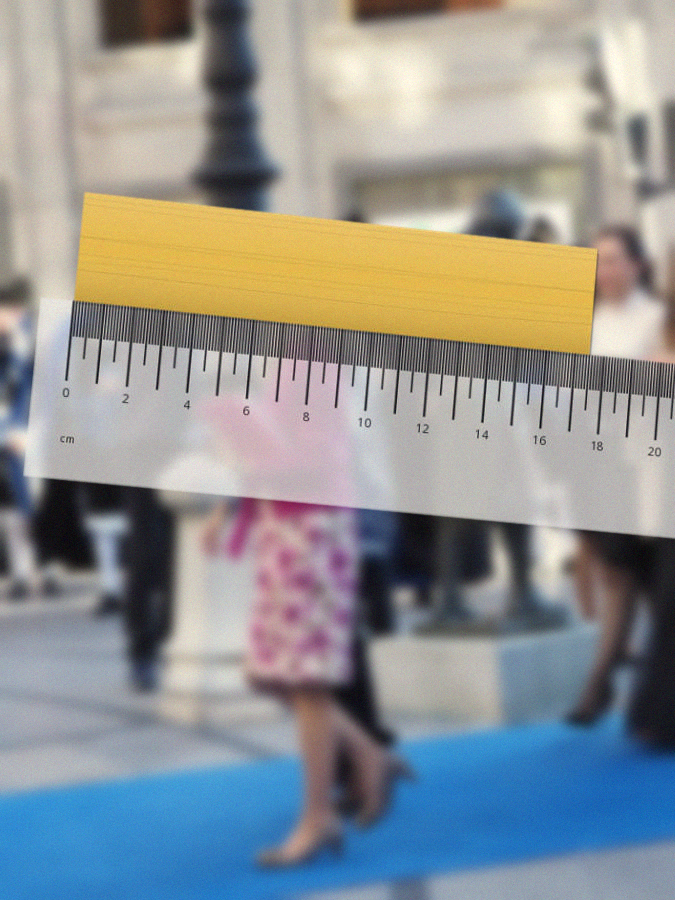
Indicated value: 17.5 cm
